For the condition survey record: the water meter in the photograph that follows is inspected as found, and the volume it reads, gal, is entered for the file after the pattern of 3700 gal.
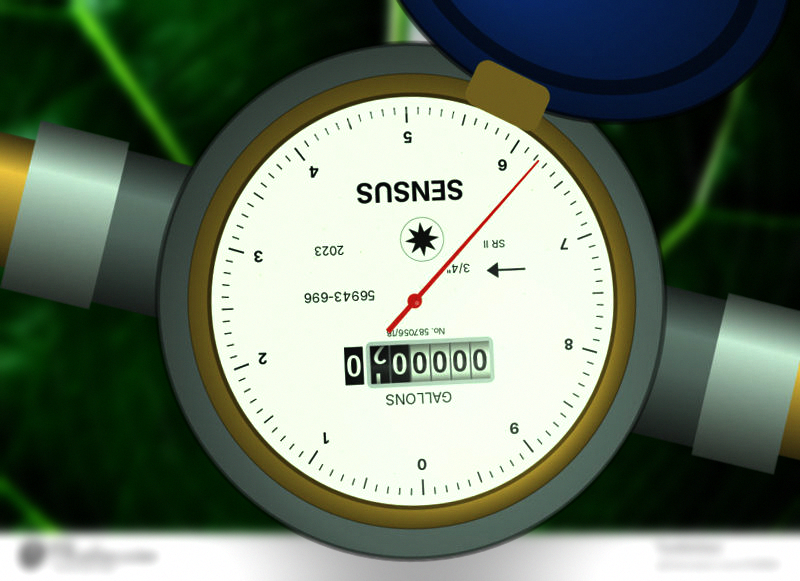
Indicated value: 16.2 gal
